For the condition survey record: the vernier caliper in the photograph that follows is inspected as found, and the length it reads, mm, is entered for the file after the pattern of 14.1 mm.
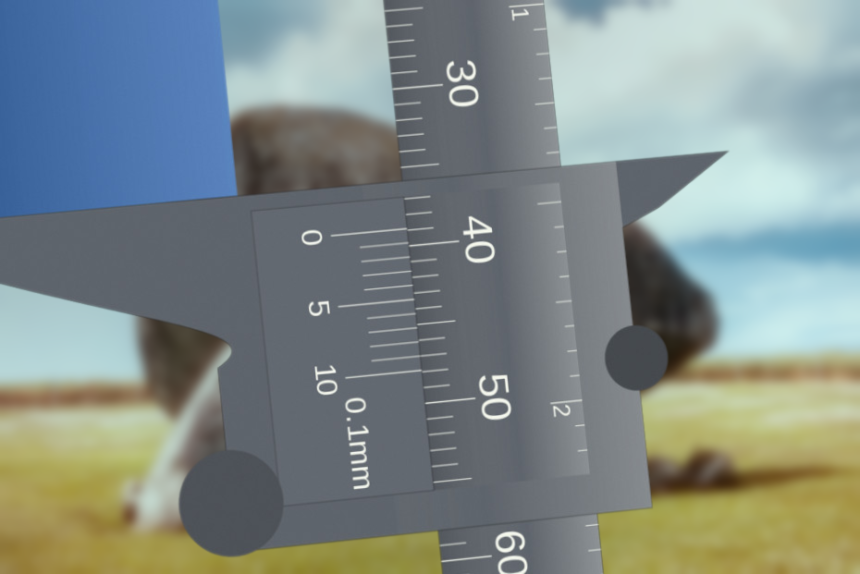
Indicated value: 38.9 mm
